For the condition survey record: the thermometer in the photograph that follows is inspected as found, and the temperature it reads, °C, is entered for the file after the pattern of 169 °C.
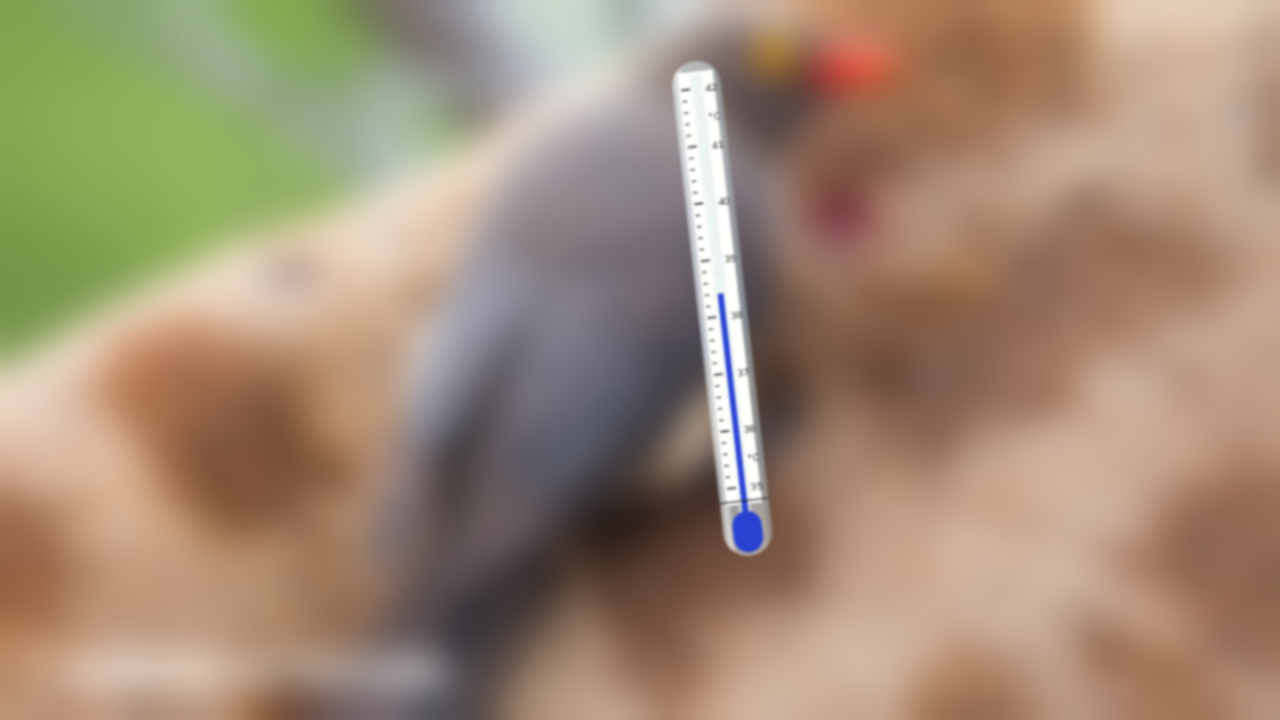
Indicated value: 38.4 °C
